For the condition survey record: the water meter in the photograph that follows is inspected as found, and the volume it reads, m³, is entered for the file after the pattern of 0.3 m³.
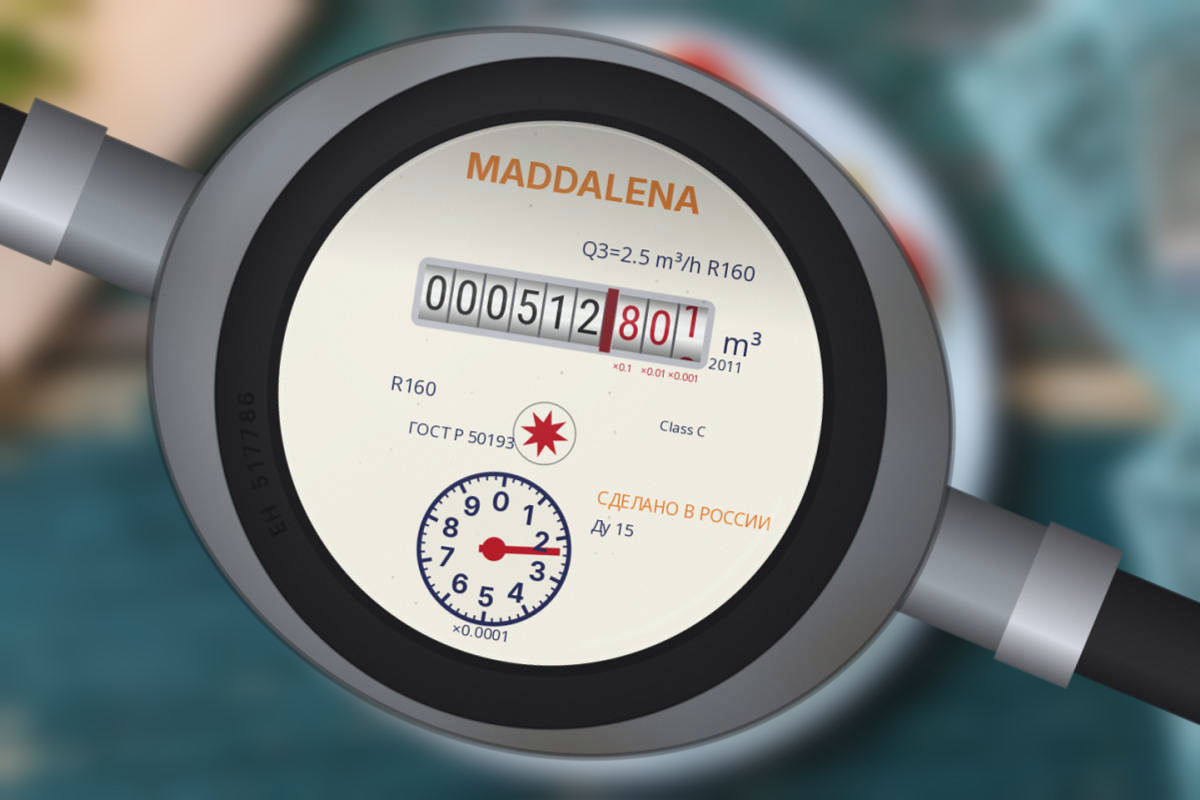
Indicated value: 512.8012 m³
